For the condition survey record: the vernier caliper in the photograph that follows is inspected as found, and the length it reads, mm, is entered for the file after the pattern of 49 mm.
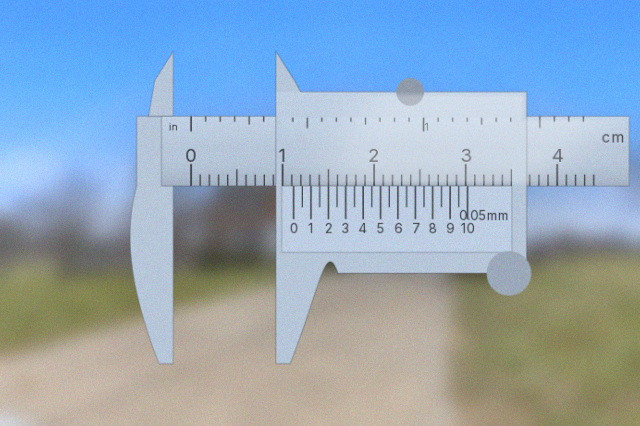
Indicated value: 11.2 mm
